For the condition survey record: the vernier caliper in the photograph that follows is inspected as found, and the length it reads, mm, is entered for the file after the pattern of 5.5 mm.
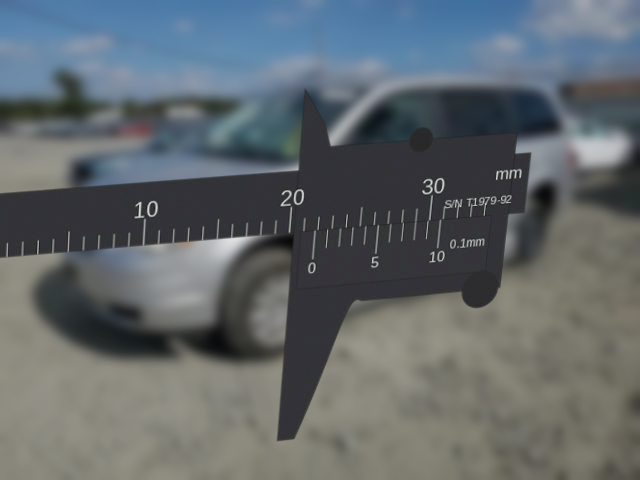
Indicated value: 21.8 mm
